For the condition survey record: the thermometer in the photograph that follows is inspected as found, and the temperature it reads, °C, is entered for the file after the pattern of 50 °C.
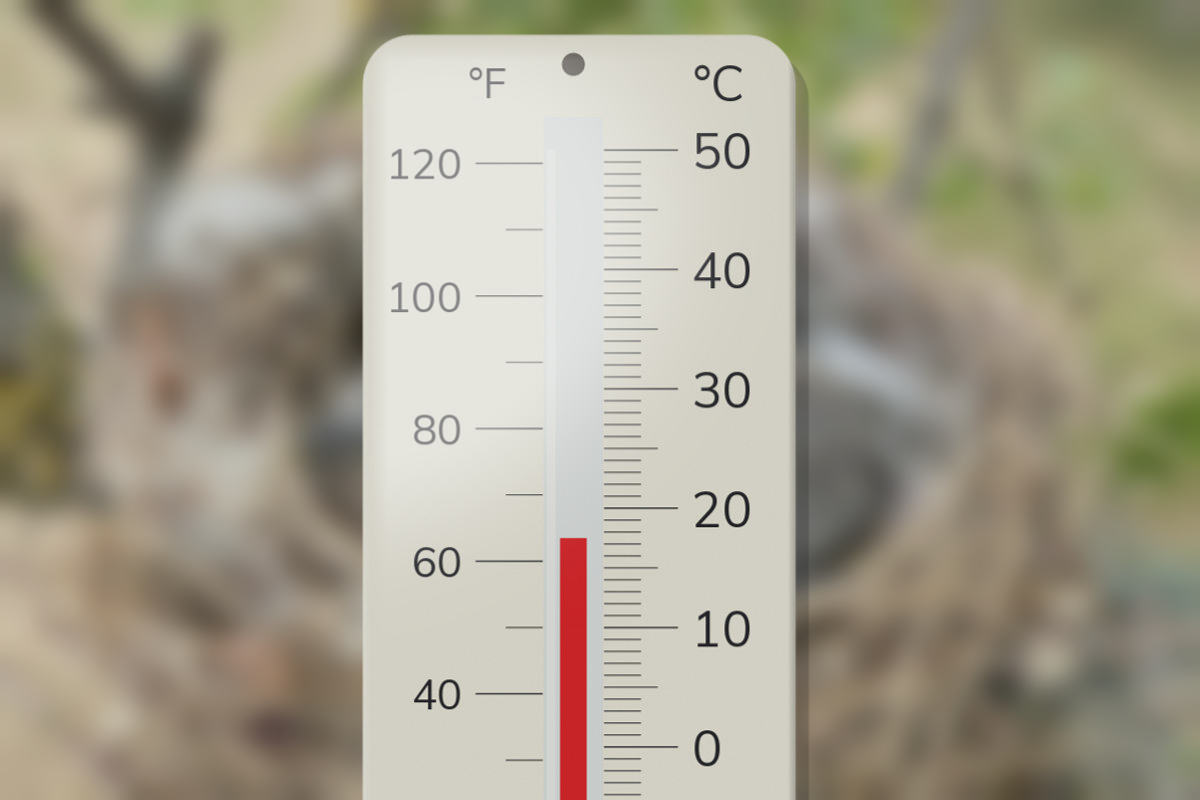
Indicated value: 17.5 °C
